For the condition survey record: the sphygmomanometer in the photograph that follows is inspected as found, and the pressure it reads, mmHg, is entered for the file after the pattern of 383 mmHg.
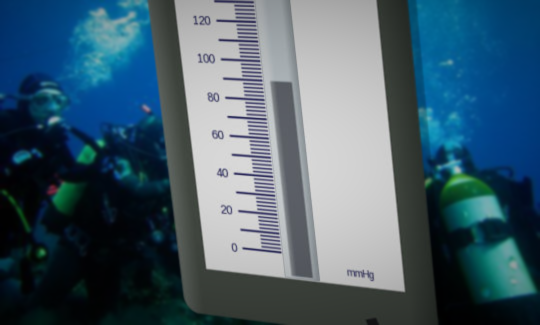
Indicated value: 90 mmHg
